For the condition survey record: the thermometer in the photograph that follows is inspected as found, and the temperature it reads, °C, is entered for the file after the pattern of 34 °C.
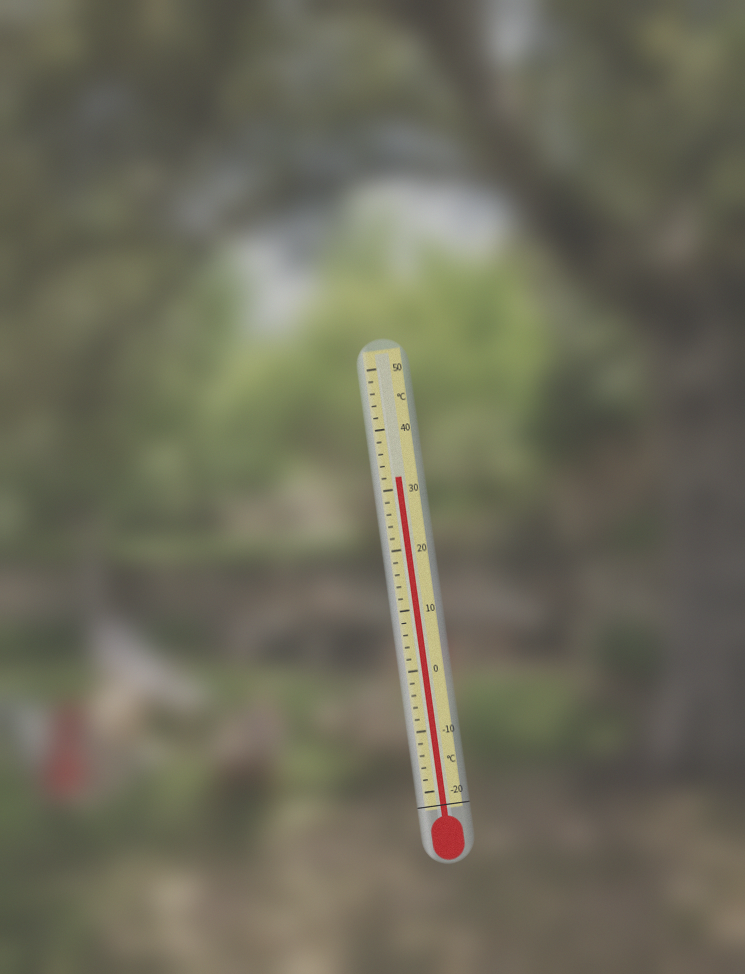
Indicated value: 32 °C
